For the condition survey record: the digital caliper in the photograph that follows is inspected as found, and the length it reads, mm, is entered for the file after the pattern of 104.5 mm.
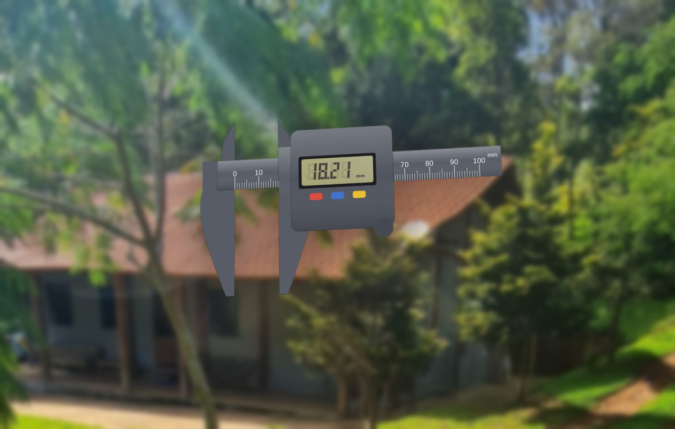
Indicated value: 18.21 mm
